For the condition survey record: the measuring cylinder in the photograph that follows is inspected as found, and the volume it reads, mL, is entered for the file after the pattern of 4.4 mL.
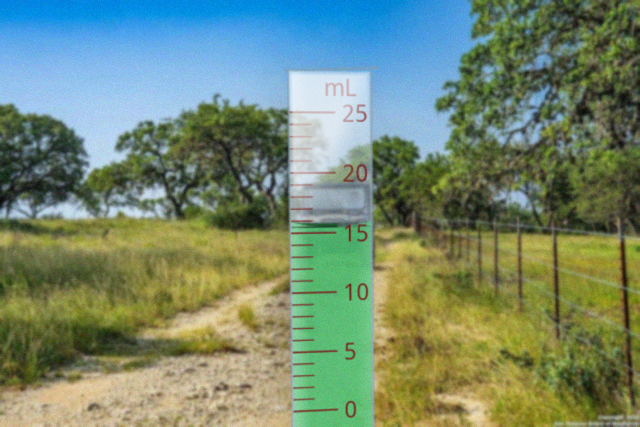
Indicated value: 15.5 mL
